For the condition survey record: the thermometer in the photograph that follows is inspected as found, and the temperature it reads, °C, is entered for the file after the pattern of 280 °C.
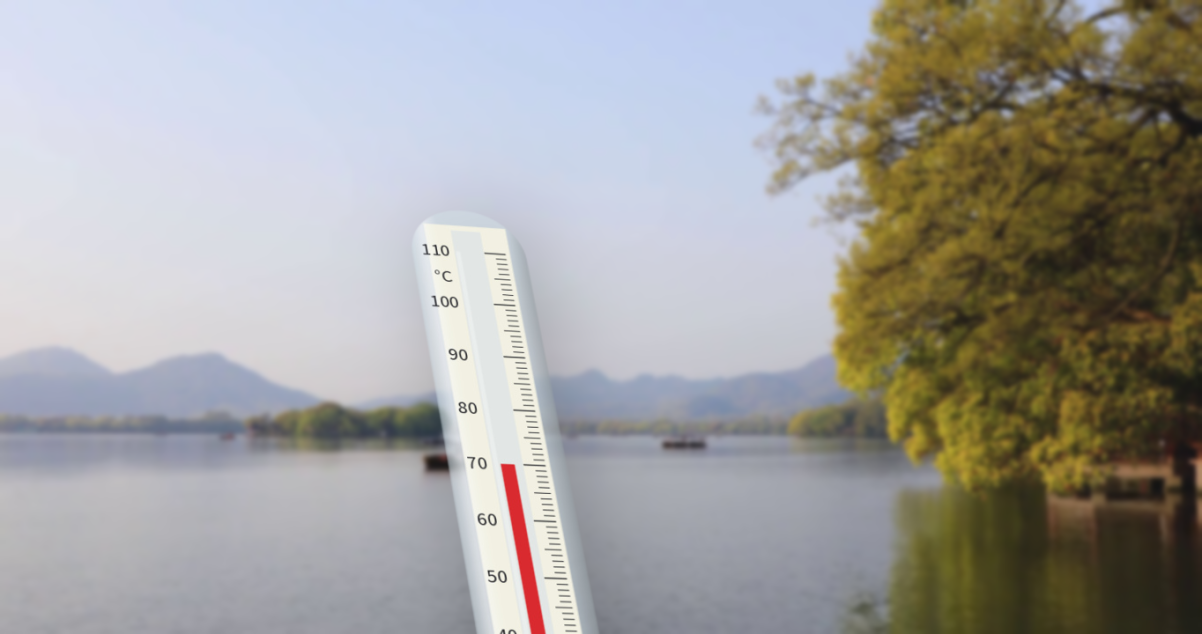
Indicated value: 70 °C
